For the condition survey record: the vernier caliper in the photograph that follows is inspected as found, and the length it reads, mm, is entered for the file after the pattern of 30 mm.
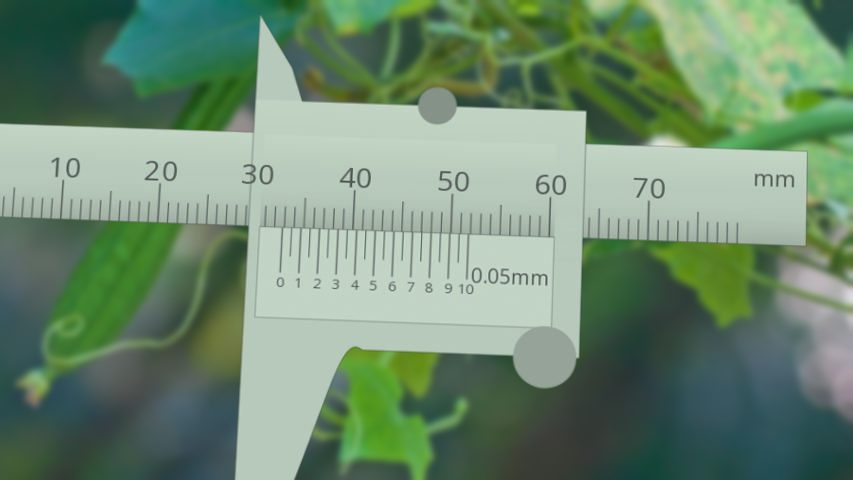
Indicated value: 32.8 mm
